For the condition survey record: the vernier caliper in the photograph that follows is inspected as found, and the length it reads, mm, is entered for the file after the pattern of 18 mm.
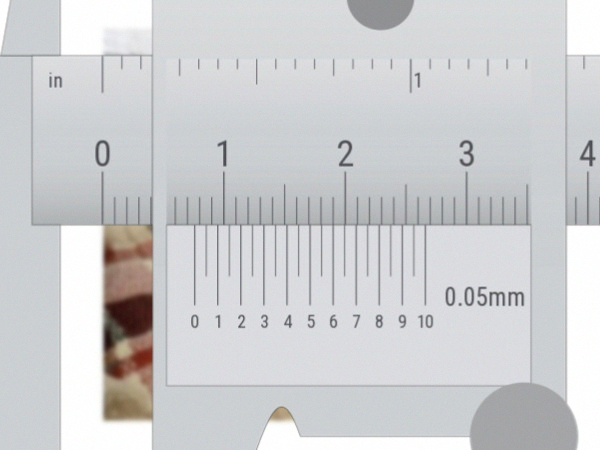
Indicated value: 7.6 mm
